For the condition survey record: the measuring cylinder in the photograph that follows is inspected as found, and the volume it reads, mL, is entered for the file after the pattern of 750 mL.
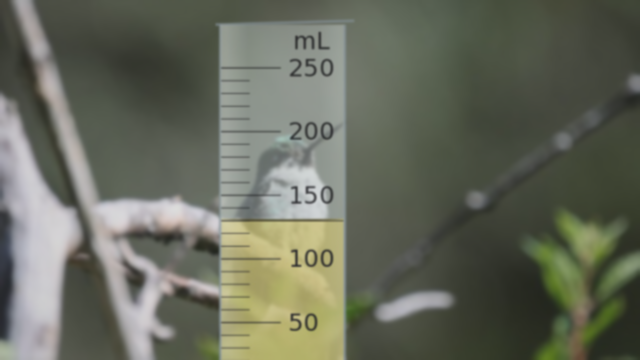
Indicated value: 130 mL
